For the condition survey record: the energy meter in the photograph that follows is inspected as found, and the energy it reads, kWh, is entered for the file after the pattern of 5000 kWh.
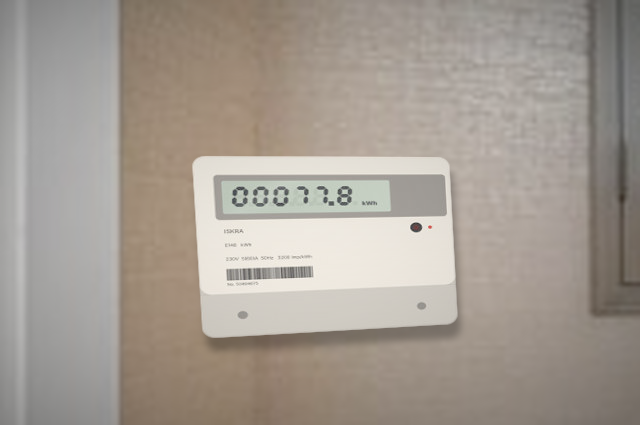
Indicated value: 77.8 kWh
